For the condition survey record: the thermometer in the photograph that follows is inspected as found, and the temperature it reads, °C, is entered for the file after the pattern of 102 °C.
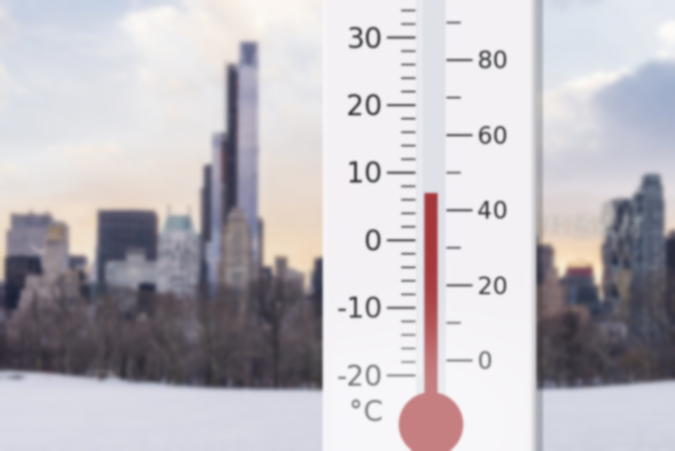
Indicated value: 7 °C
